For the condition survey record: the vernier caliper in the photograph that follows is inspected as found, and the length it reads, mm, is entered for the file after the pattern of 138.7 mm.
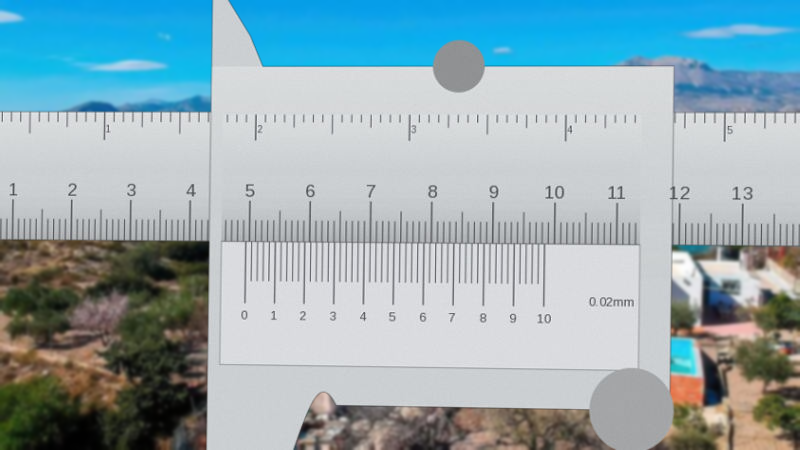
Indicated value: 49.4 mm
